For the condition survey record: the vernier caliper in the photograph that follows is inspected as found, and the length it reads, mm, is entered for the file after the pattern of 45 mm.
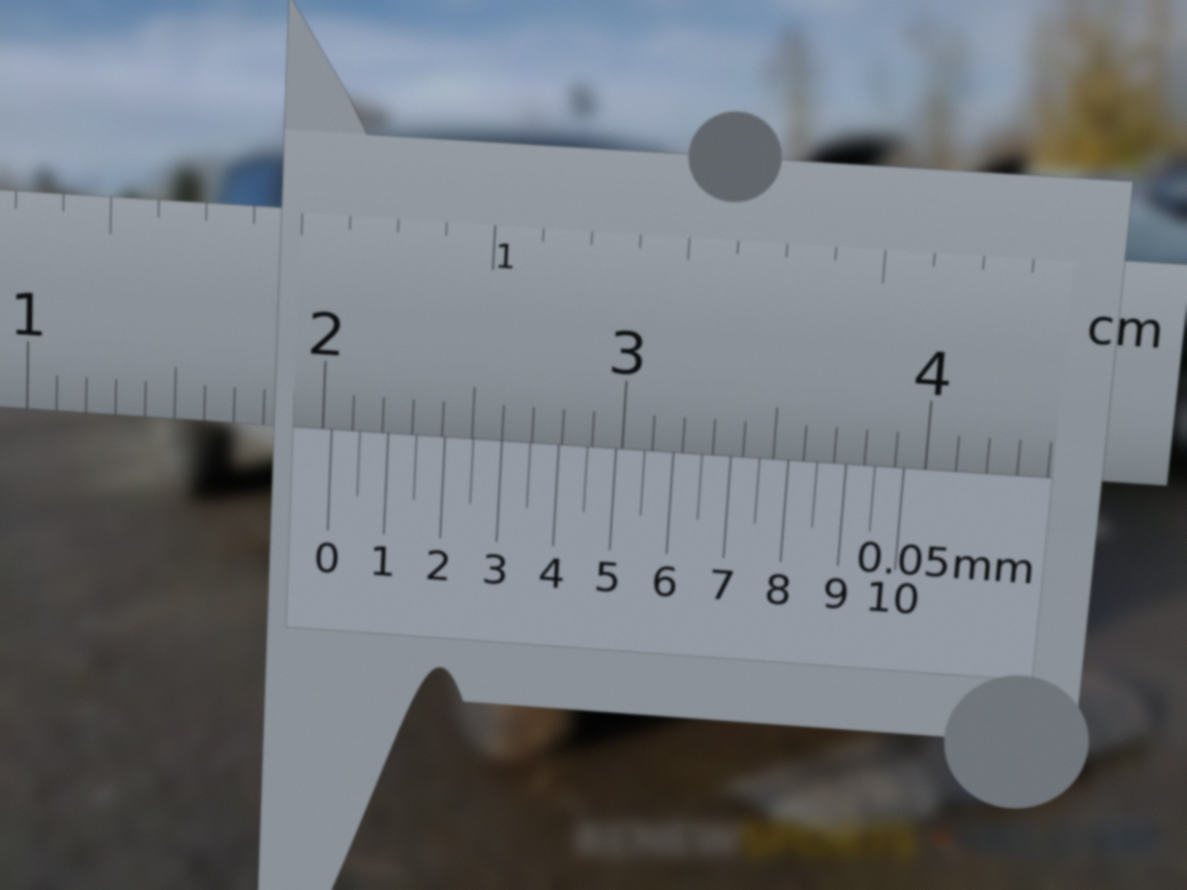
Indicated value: 20.3 mm
